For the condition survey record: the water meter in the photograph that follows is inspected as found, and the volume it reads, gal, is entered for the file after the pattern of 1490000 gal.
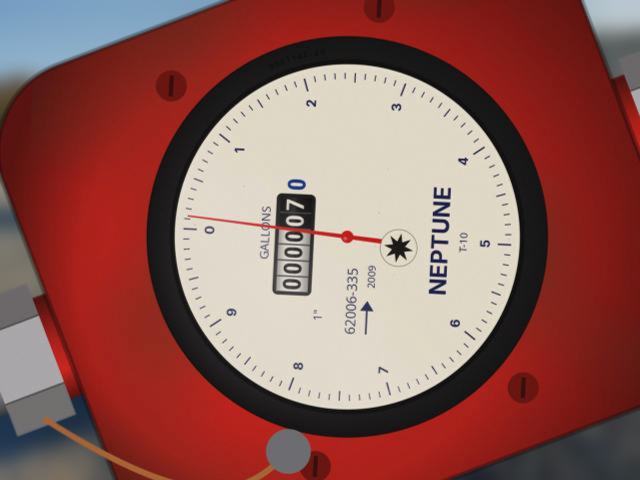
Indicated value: 70.1 gal
